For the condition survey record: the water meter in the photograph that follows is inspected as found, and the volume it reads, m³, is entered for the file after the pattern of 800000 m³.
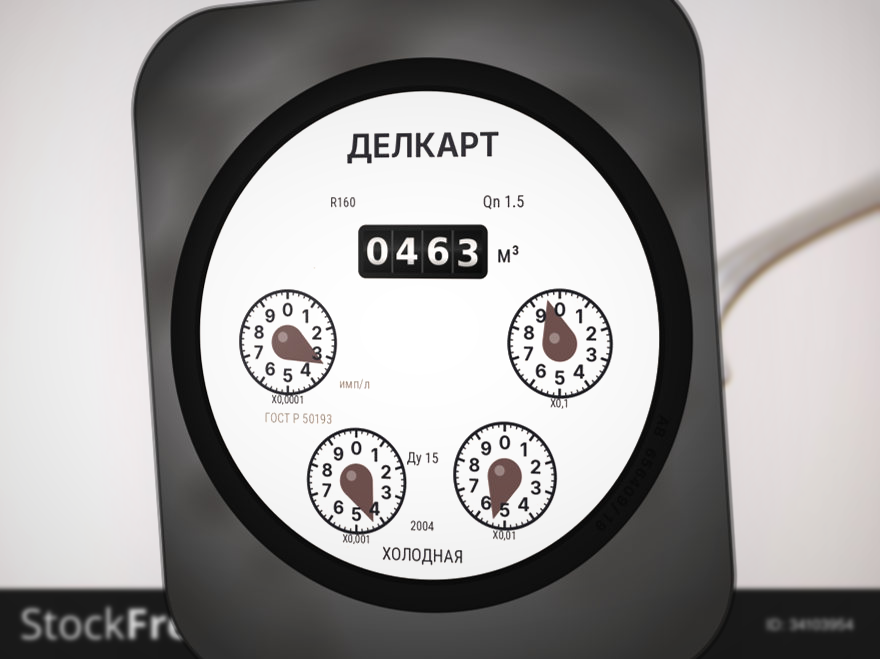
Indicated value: 462.9543 m³
